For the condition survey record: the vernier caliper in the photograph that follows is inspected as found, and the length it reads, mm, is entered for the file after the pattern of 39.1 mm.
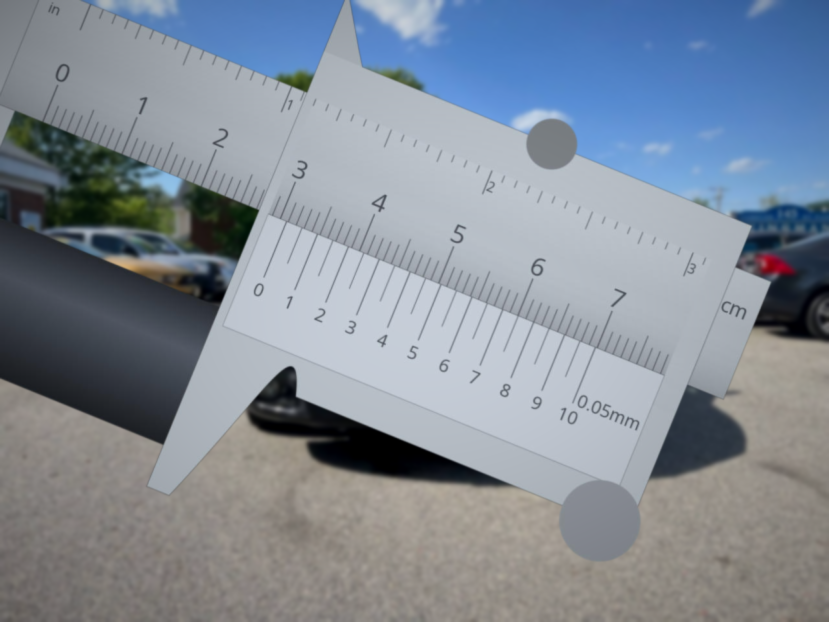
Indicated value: 30.8 mm
